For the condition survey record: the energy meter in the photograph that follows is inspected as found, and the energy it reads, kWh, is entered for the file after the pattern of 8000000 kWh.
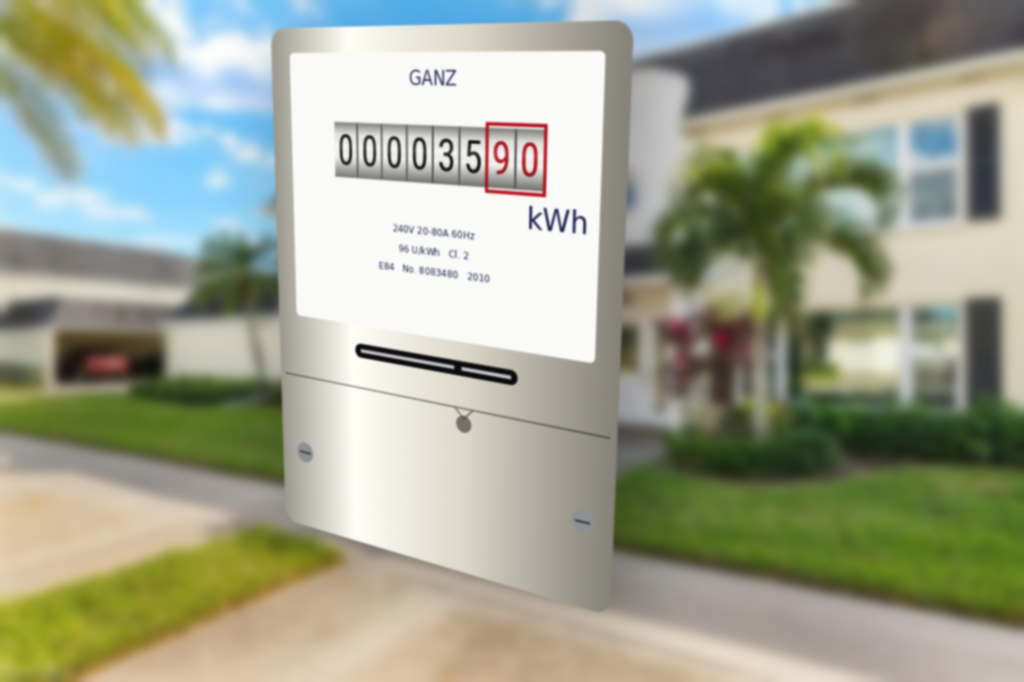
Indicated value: 35.90 kWh
